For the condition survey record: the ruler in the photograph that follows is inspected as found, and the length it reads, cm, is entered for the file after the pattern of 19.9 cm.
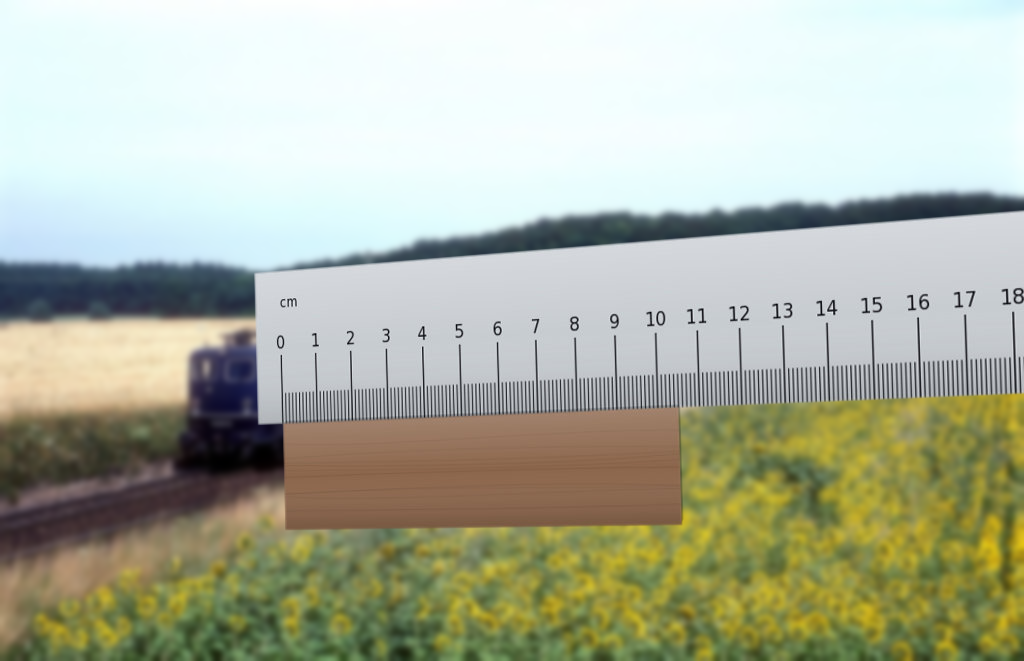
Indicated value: 10.5 cm
